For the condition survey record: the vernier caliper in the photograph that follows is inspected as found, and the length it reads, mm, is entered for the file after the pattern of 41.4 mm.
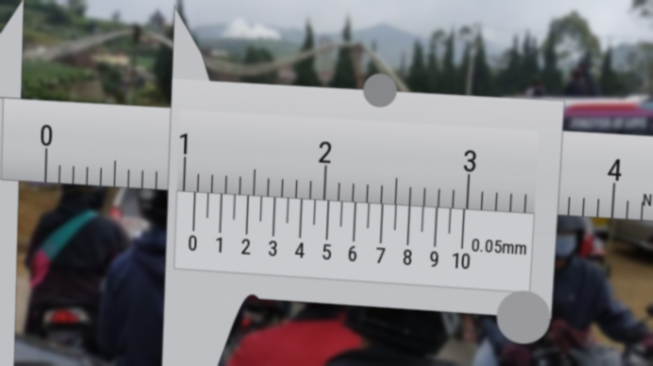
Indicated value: 10.8 mm
